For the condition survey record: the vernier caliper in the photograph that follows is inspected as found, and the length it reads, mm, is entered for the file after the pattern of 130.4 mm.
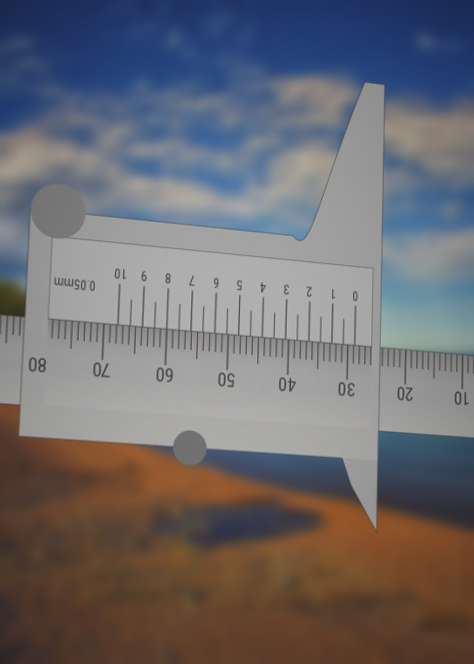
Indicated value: 28.8 mm
